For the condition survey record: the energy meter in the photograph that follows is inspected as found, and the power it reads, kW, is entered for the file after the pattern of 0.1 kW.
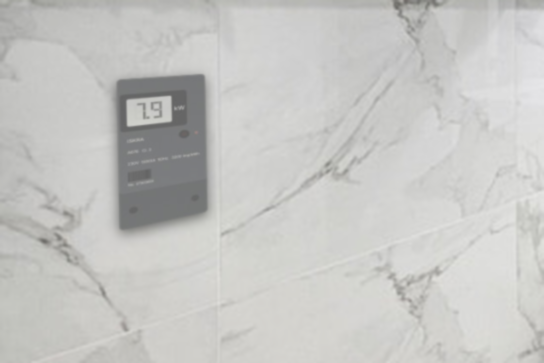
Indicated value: 7.9 kW
